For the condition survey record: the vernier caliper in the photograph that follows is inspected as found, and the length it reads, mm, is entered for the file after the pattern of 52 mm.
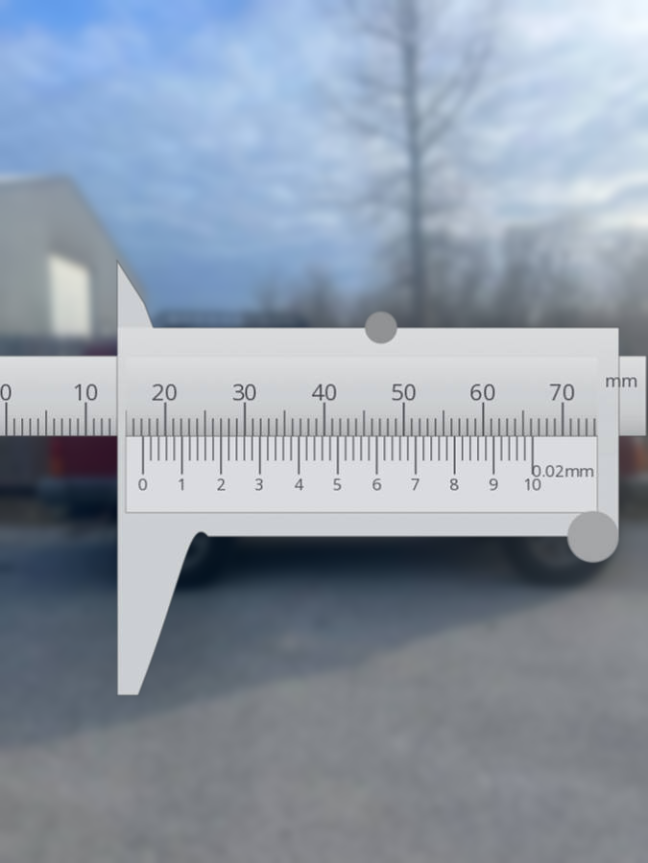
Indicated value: 17.2 mm
